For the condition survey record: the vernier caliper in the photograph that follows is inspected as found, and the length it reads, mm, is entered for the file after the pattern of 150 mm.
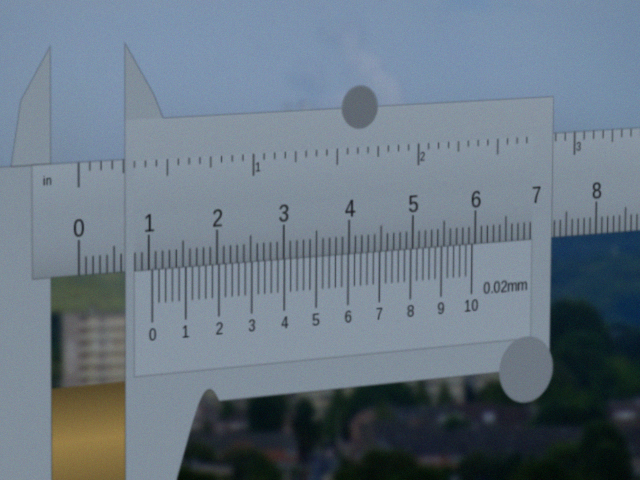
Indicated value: 10.5 mm
